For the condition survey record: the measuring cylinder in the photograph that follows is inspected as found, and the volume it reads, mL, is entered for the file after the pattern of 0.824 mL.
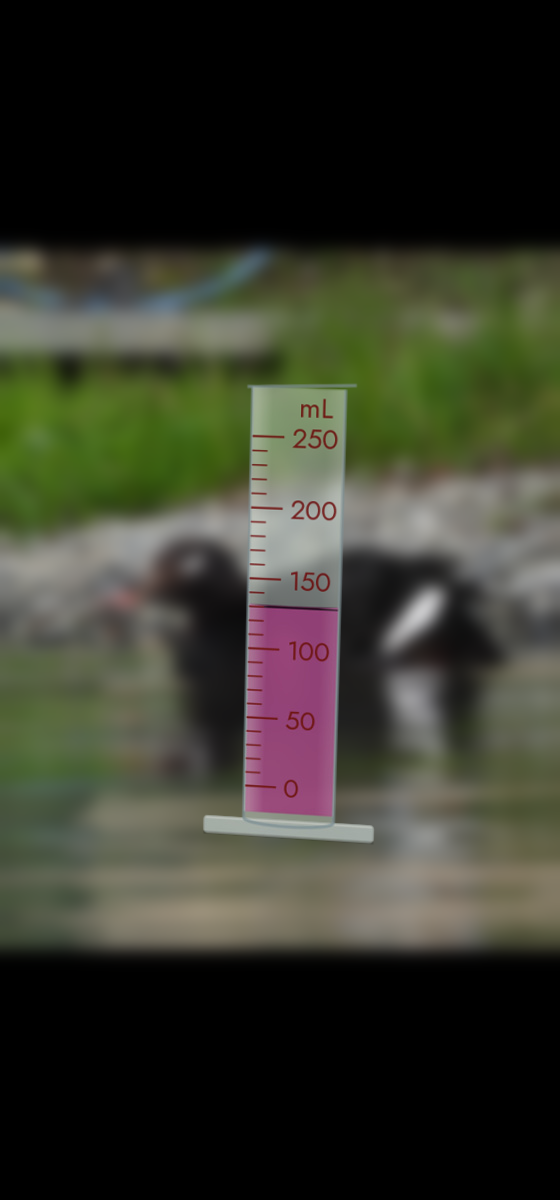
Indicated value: 130 mL
